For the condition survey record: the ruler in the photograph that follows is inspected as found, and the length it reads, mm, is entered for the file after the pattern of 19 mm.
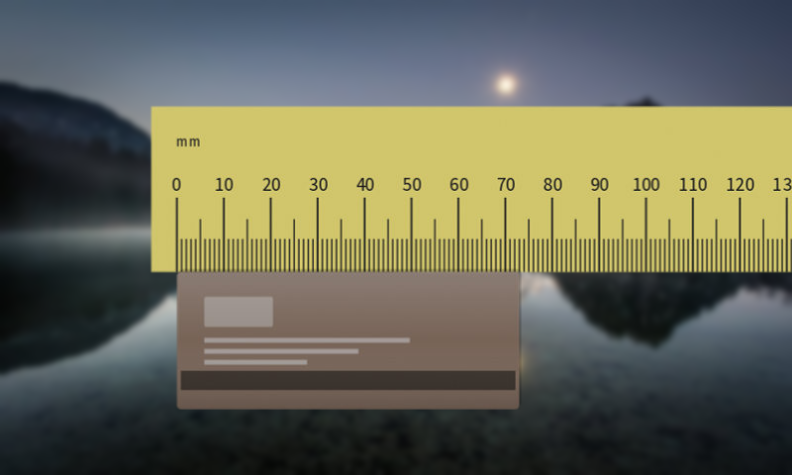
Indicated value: 73 mm
